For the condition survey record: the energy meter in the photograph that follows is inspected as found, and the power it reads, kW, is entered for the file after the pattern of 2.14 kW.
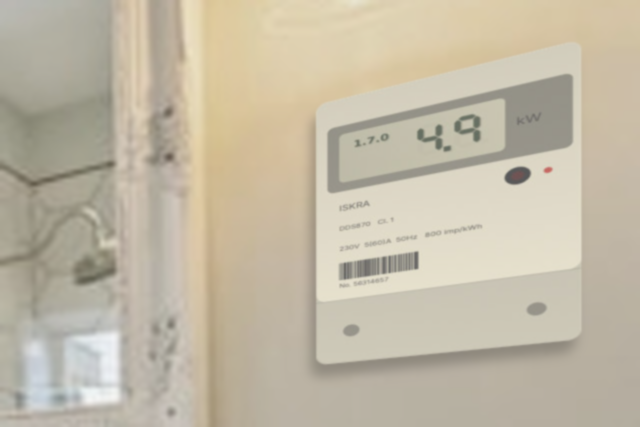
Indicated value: 4.9 kW
